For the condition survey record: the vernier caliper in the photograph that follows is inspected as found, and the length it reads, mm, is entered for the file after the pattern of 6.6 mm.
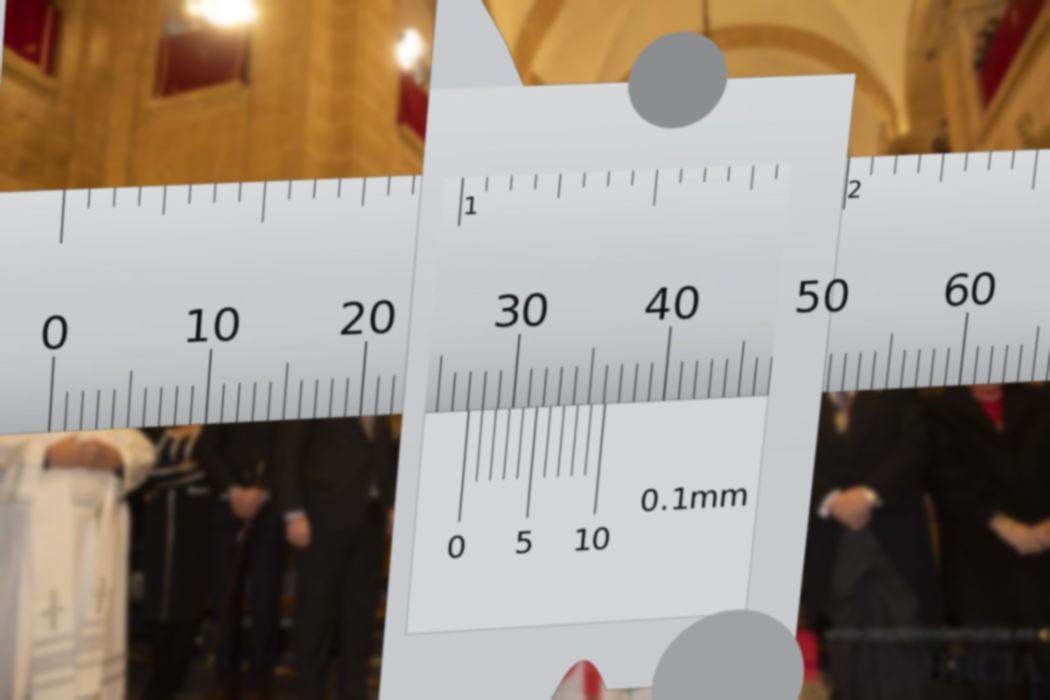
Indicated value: 27.1 mm
